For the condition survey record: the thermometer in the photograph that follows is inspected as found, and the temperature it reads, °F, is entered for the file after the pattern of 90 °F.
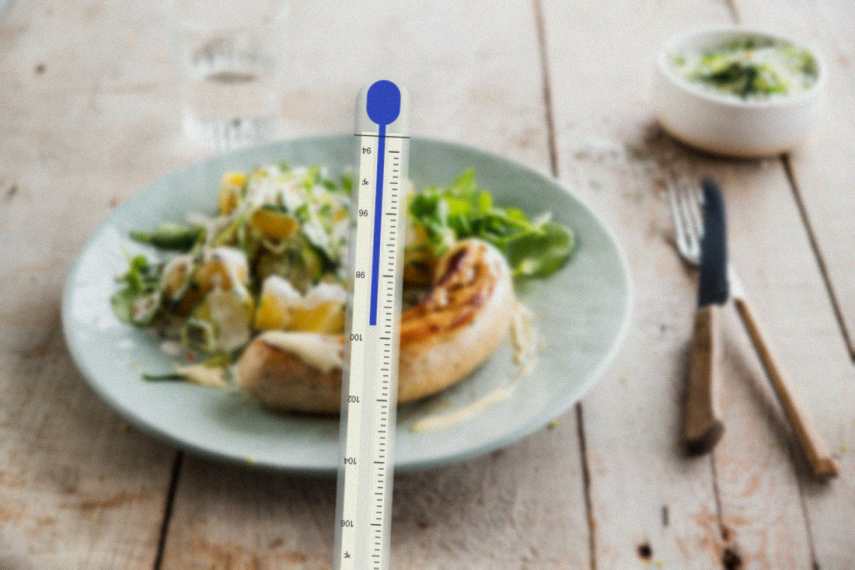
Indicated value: 99.6 °F
